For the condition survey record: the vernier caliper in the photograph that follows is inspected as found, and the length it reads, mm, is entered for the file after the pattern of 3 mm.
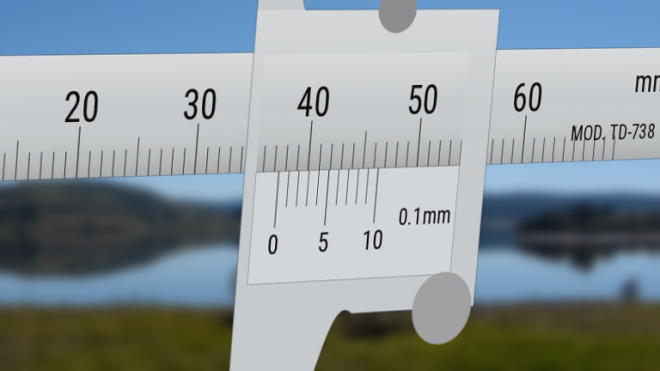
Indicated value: 37.4 mm
